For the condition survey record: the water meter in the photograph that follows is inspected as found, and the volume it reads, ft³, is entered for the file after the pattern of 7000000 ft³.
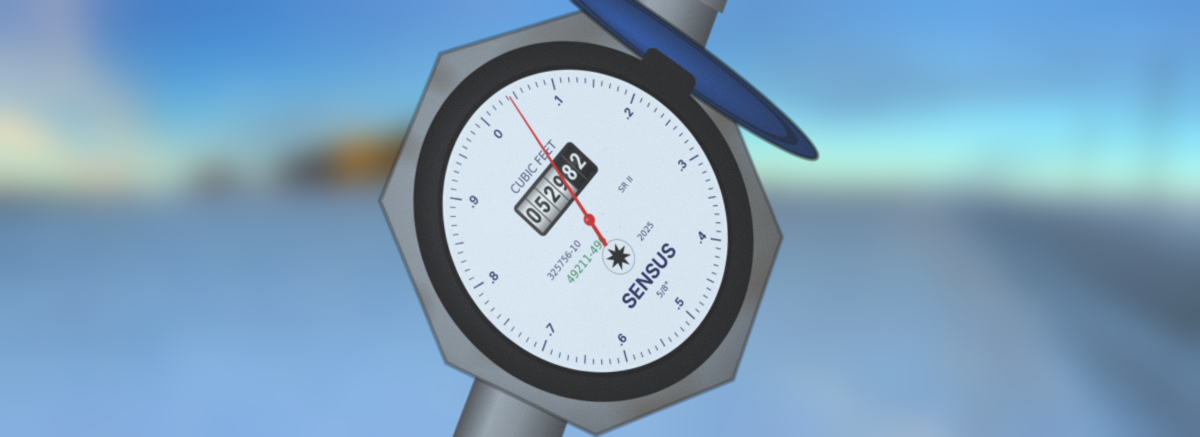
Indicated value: 52982.04 ft³
